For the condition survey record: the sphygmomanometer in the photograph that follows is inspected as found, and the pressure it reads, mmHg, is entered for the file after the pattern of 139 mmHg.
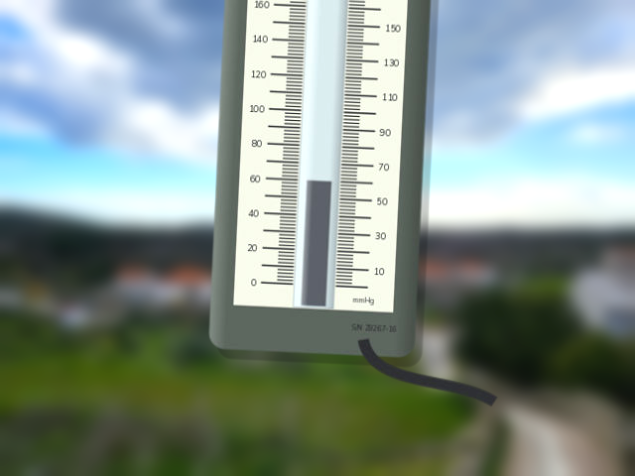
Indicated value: 60 mmHg
